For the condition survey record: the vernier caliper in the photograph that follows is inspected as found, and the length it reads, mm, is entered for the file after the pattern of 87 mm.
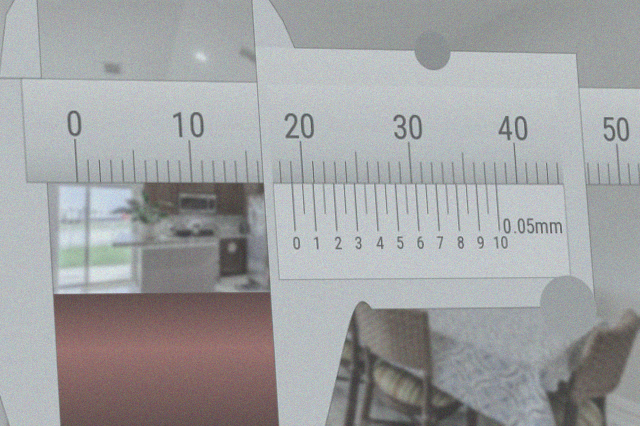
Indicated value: 19.0 mm
